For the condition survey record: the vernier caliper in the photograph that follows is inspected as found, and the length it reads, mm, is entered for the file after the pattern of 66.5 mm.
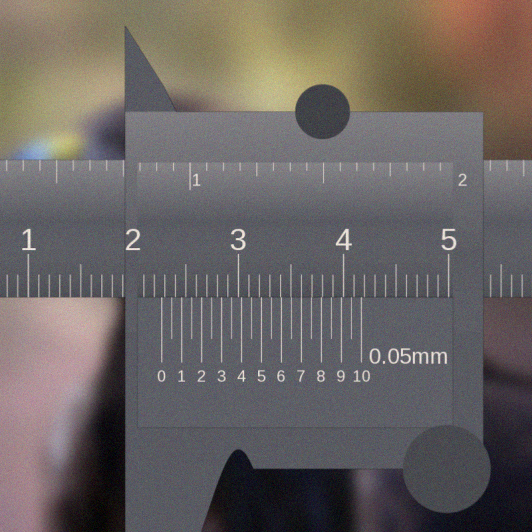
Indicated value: 22.7 mm
